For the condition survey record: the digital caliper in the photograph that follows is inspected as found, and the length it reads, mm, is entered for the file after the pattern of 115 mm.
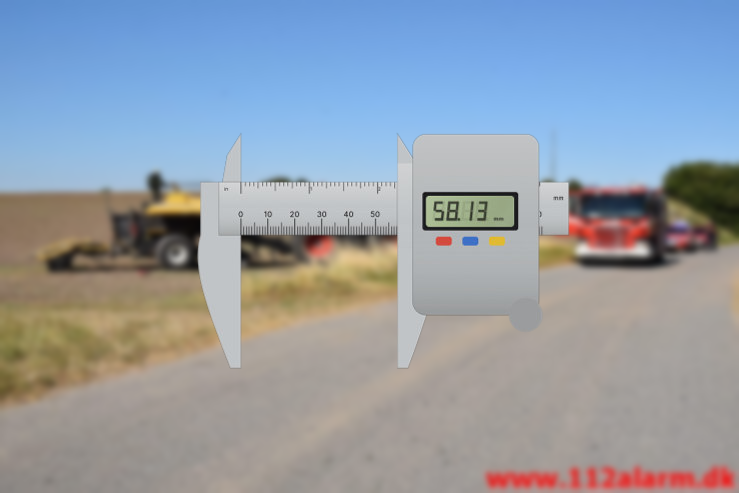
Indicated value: 58.13 mm
